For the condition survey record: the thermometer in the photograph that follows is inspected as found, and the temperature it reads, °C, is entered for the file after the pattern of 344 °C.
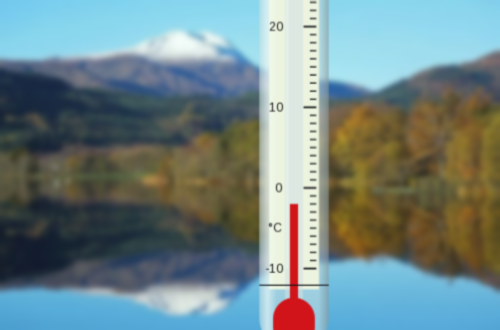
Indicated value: -2 °C
